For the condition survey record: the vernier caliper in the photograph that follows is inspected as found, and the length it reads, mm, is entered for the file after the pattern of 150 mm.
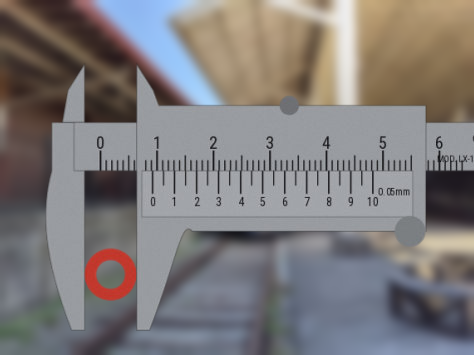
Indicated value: 9.2 mm
